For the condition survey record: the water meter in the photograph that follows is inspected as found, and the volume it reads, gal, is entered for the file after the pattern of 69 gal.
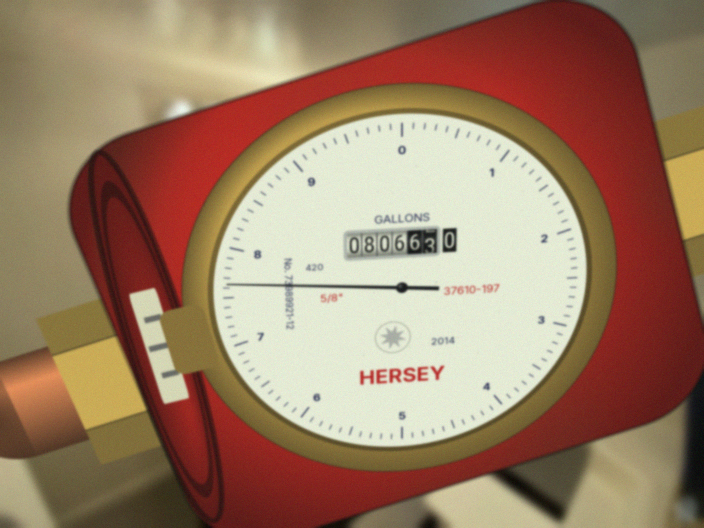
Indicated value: 806627.6 gal
